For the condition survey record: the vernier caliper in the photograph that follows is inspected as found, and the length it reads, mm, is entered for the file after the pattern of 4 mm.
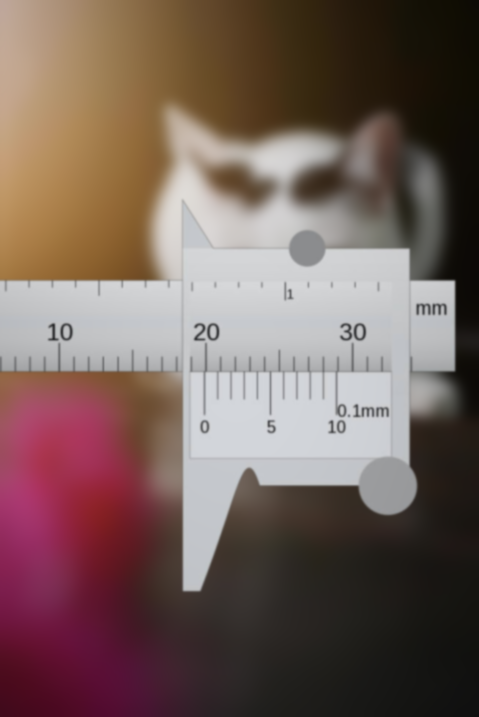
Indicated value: 19.9 mm
